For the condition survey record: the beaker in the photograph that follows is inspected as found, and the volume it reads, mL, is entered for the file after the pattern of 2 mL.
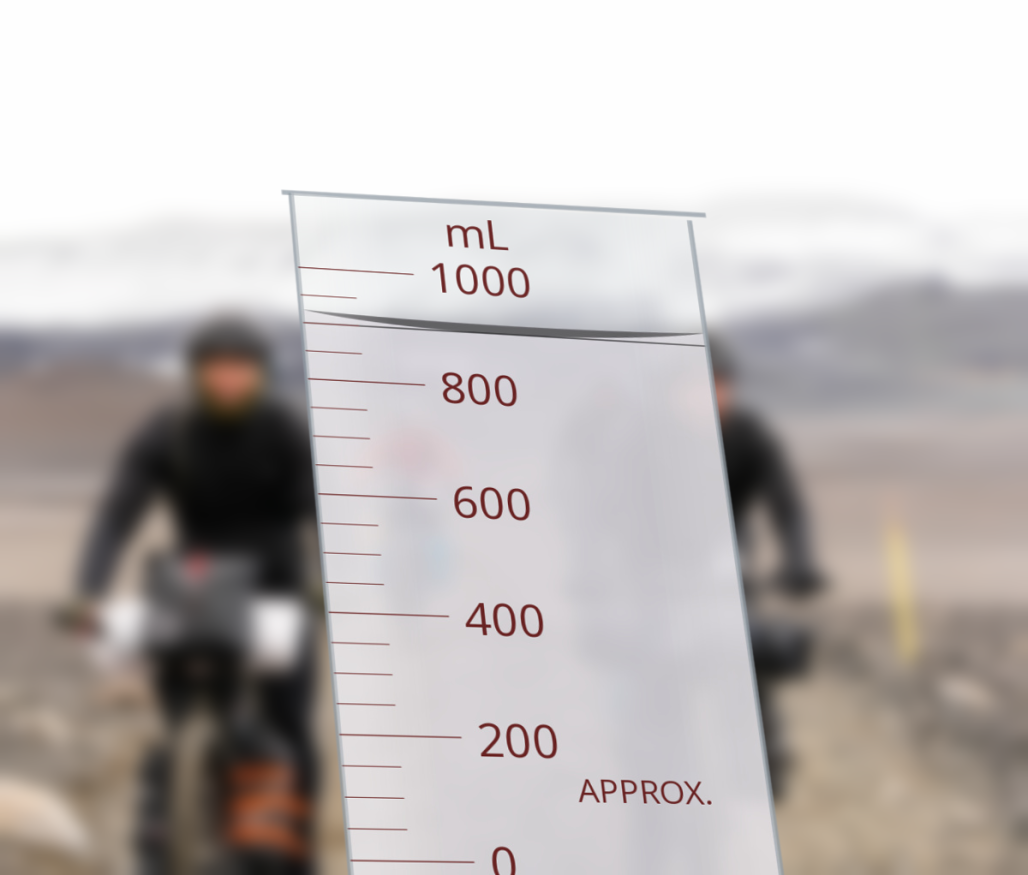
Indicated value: 900 mL
